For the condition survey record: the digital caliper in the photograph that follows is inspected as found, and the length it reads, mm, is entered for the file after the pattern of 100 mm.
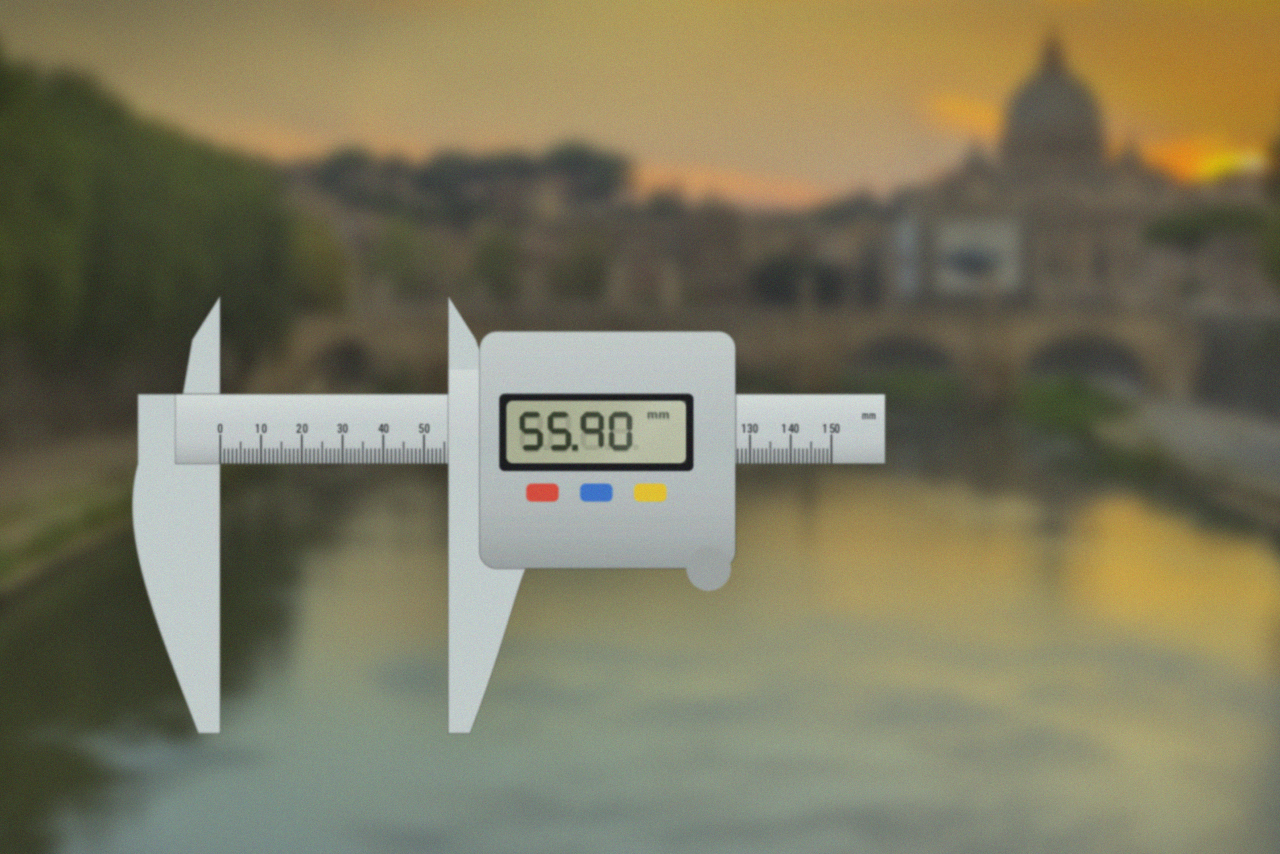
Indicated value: 55.90 mm
